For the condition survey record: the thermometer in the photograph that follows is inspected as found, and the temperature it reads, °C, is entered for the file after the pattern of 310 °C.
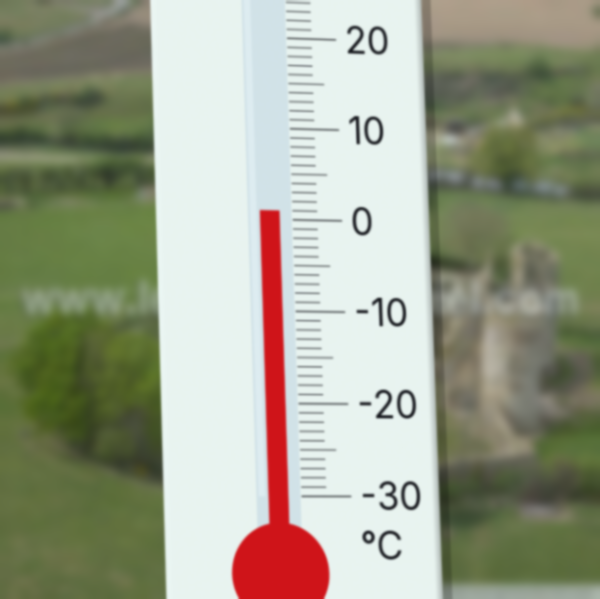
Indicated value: 1 °C
